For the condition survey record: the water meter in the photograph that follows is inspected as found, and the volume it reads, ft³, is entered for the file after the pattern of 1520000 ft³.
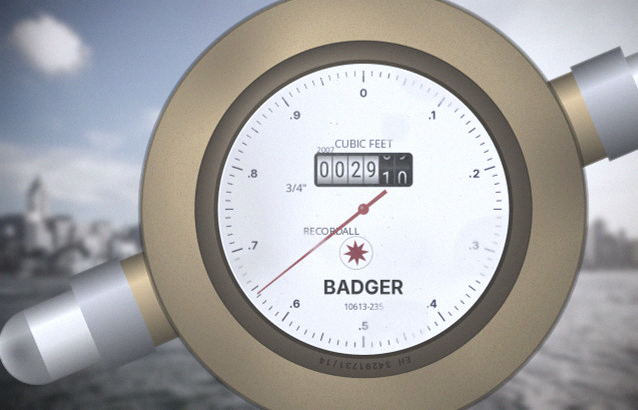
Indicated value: 2909.64 ft³
